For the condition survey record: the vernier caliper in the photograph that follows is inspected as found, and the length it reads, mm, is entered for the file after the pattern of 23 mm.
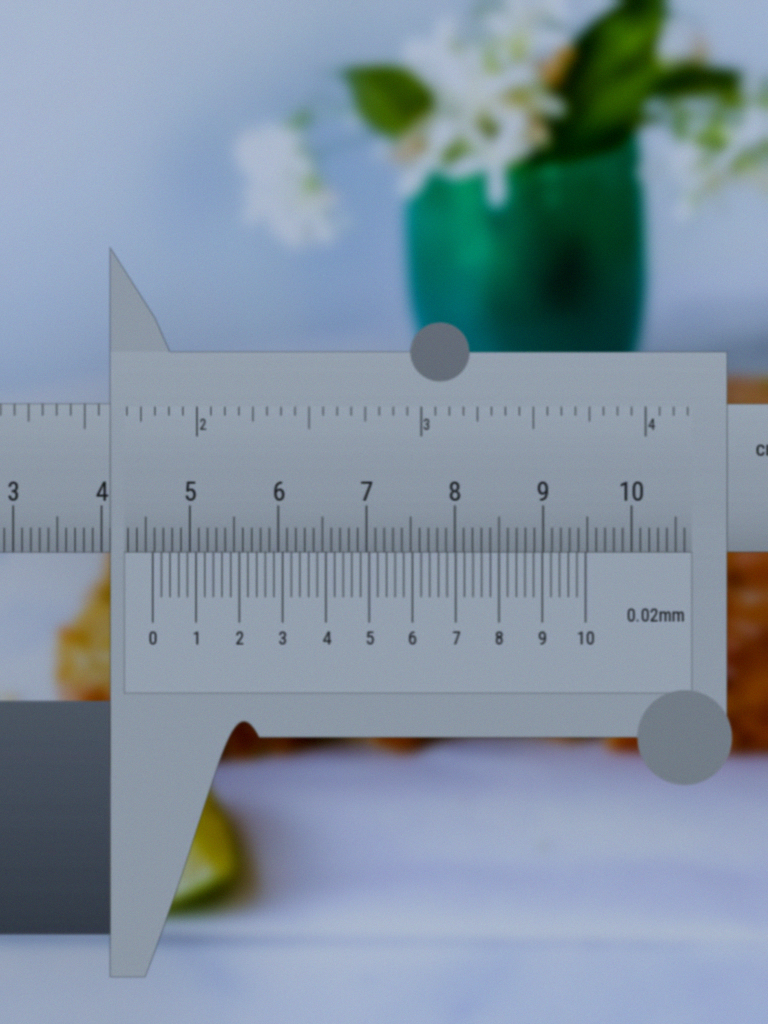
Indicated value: 45.8 mm
